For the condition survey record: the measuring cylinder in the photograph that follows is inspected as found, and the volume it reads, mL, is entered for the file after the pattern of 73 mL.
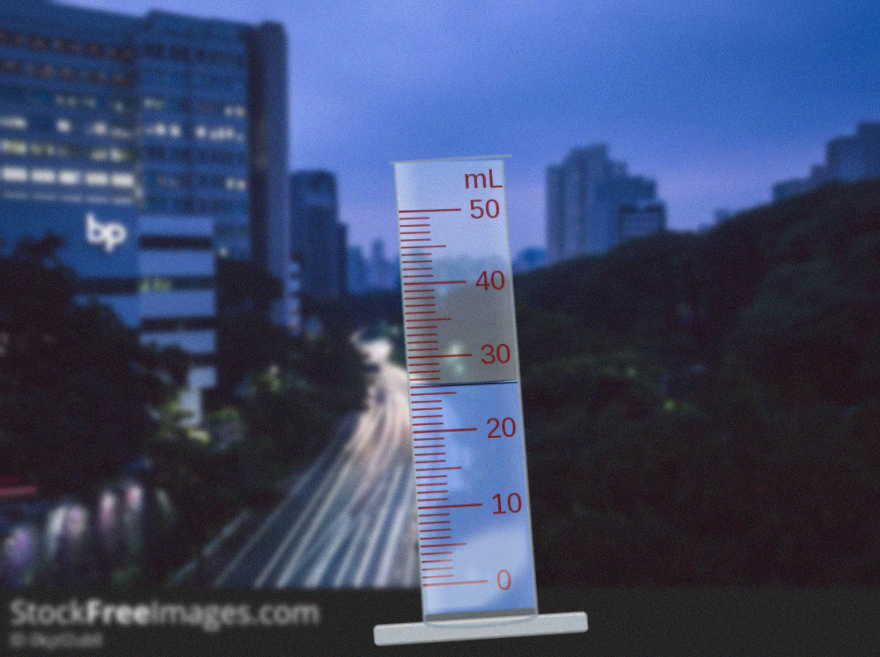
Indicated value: 26 mL
